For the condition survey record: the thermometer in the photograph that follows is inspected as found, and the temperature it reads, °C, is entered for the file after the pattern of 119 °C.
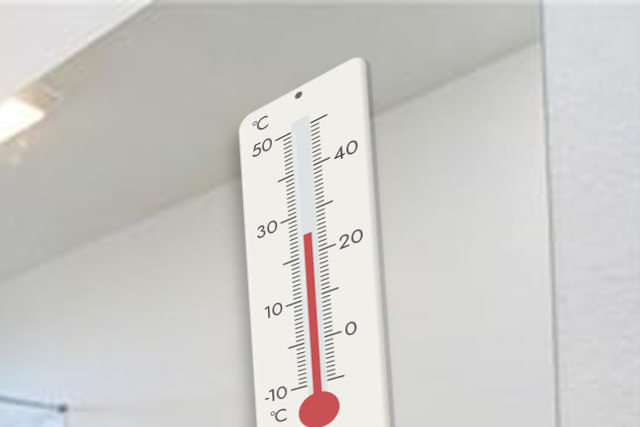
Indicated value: 25 °C
